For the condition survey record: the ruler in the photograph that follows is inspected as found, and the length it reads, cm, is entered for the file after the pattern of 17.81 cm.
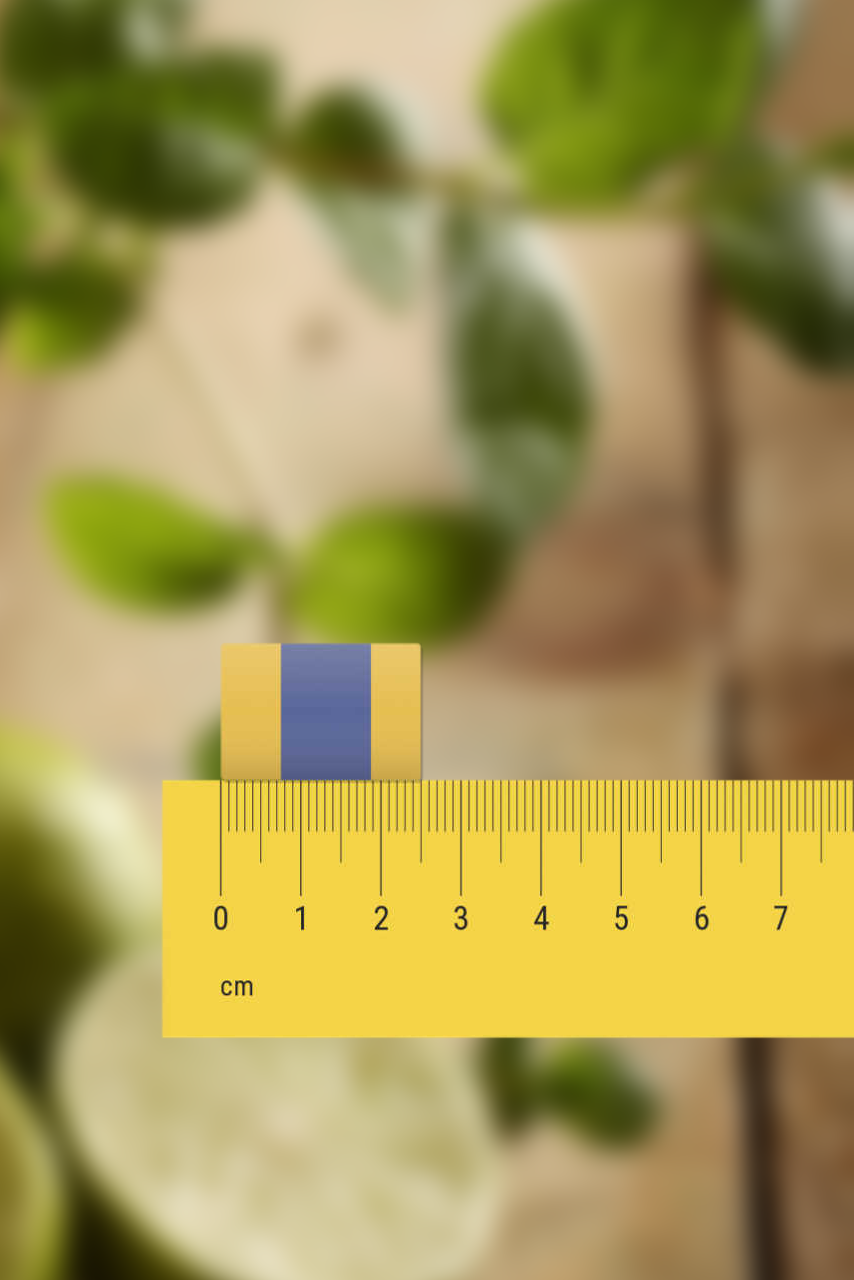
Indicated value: 2.5 cm
